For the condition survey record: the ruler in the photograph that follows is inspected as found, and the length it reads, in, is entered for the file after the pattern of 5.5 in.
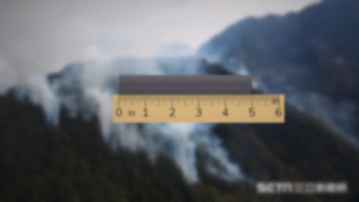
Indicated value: 5 in
